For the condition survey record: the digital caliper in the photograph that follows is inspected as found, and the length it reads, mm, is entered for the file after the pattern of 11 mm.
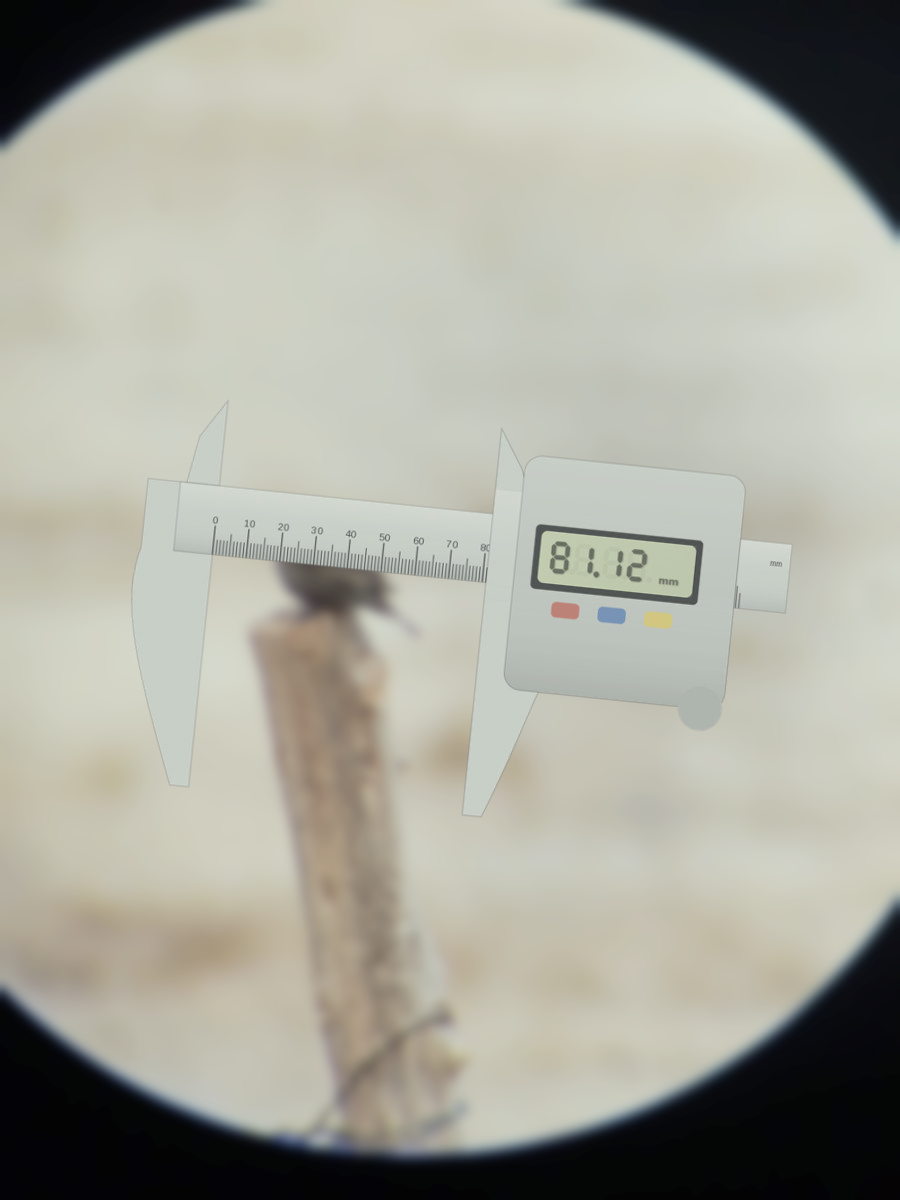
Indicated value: 81.12 mm
